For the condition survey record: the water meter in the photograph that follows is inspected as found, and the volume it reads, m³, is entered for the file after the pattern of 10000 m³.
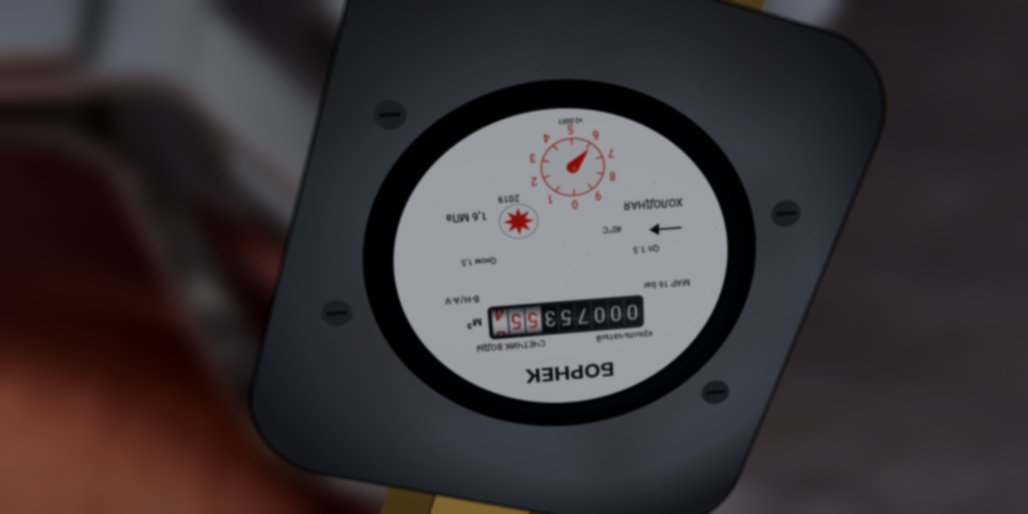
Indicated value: 753.5536 m³
